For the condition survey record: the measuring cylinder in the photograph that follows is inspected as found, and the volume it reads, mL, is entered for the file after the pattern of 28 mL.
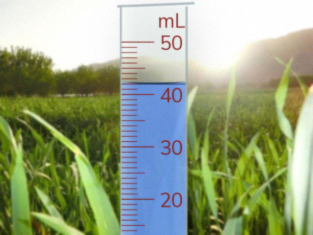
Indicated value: 42 mL
